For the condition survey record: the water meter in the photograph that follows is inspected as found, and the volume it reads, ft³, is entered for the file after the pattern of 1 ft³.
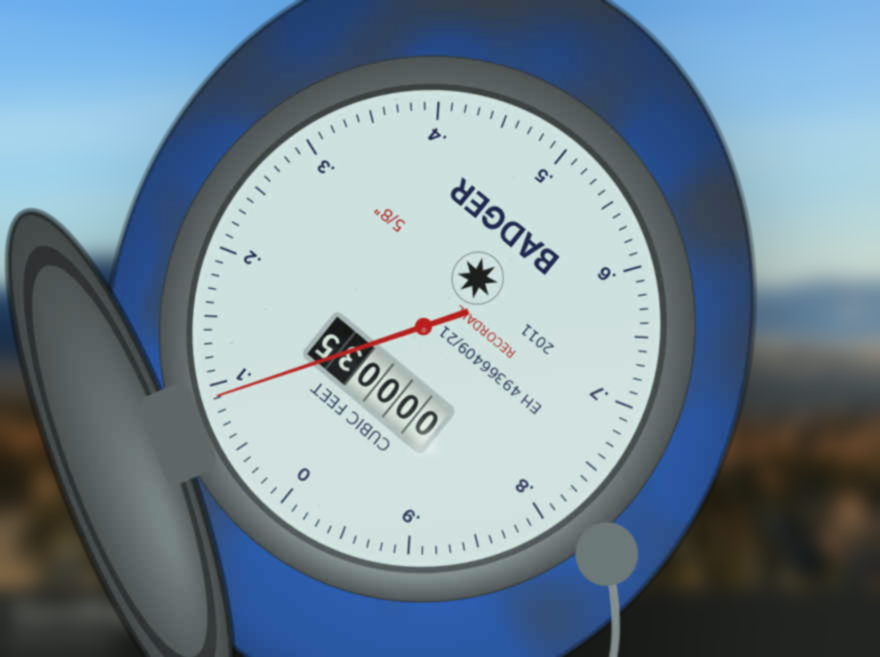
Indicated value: 35.09 ft³
